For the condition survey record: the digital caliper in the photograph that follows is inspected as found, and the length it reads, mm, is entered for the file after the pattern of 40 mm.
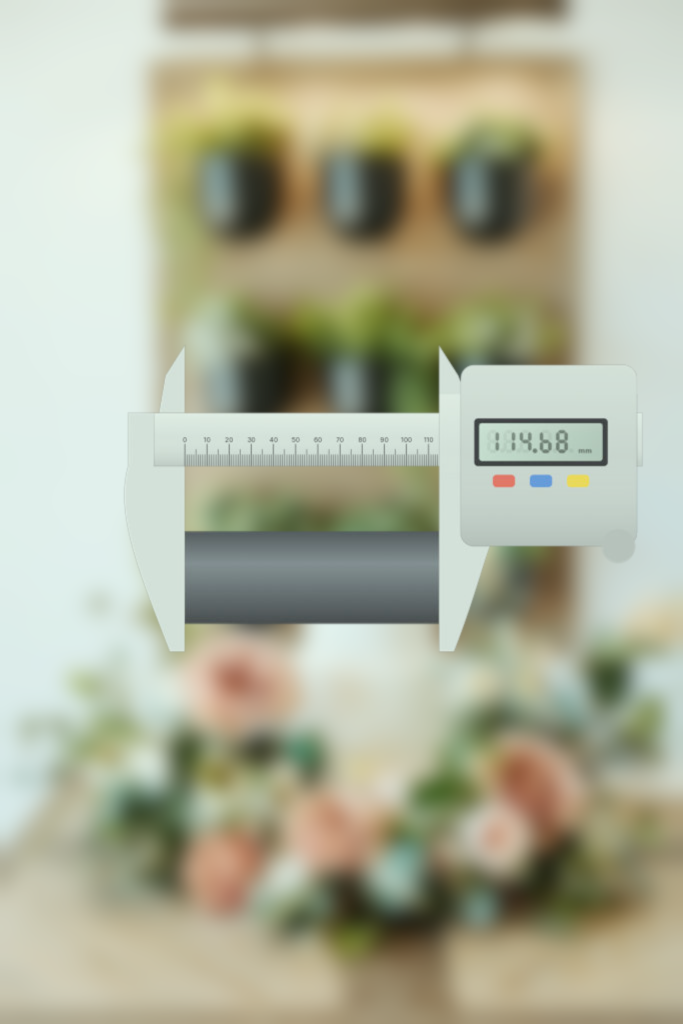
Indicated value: 114.68 mm
